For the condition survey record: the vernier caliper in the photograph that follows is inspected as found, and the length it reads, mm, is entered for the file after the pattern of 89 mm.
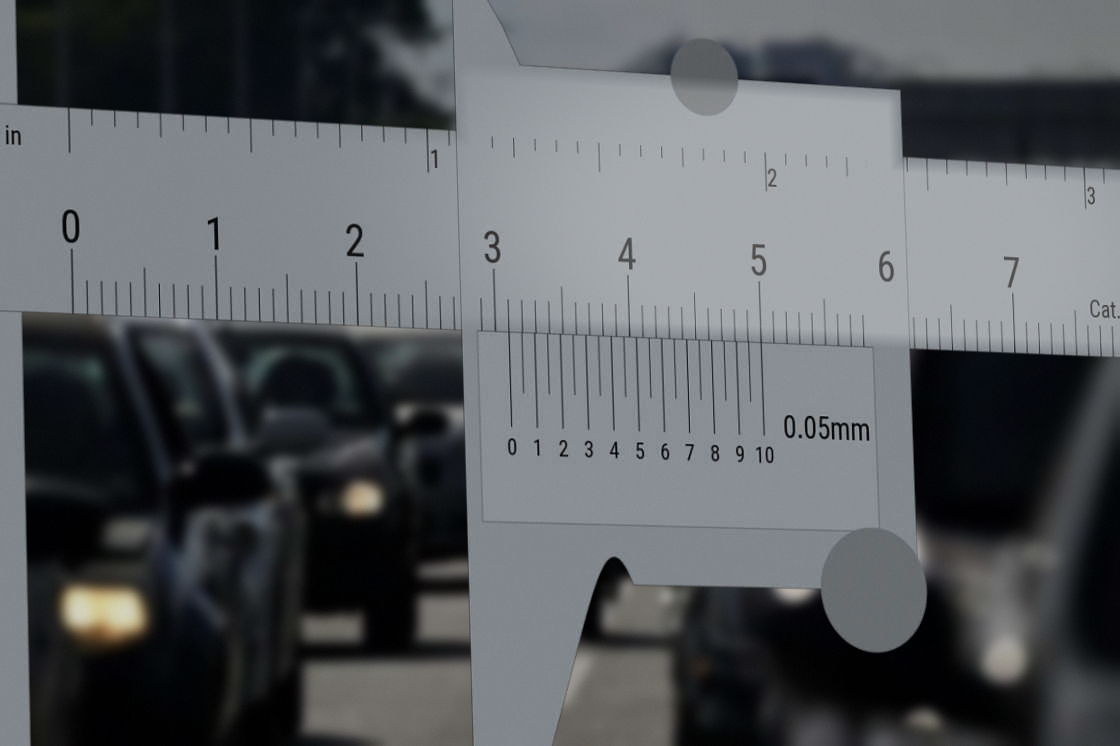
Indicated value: 31.0 mm
